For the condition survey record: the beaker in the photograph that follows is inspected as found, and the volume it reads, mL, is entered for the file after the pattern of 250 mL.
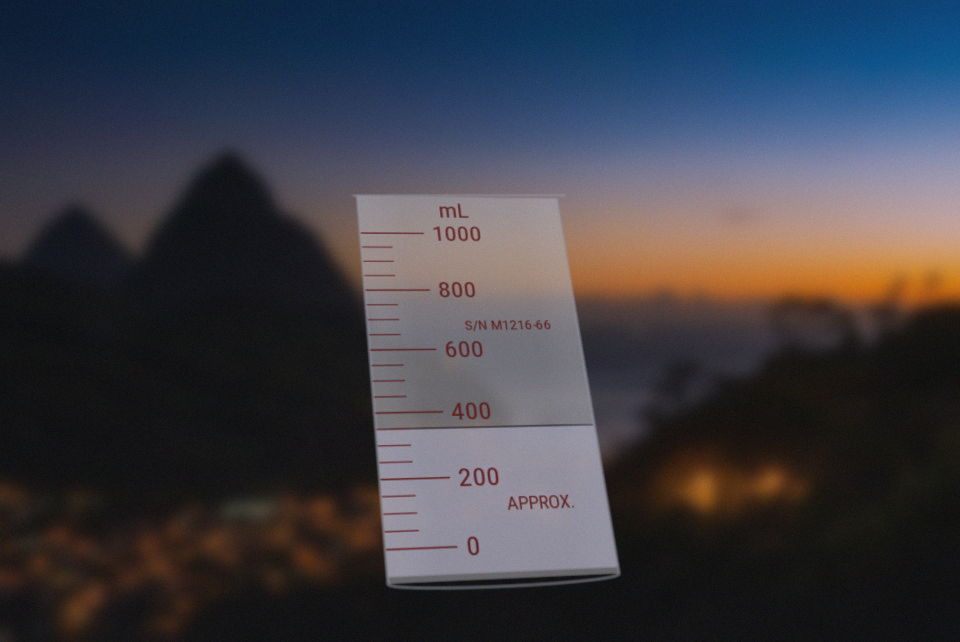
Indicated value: 350 mL
